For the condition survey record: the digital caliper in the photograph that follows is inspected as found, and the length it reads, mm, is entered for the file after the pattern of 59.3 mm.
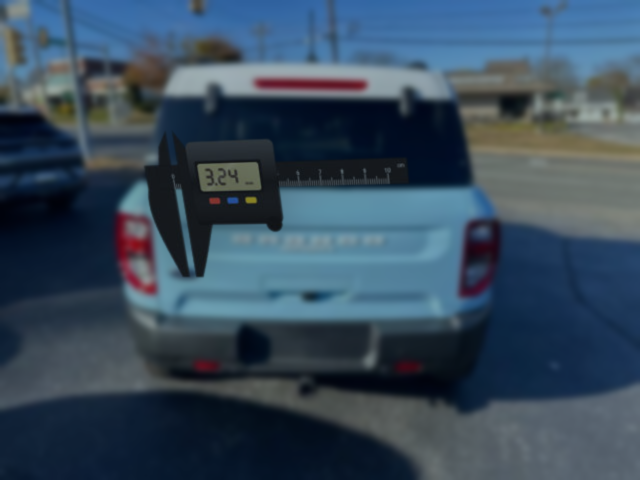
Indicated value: 3.24 mm
